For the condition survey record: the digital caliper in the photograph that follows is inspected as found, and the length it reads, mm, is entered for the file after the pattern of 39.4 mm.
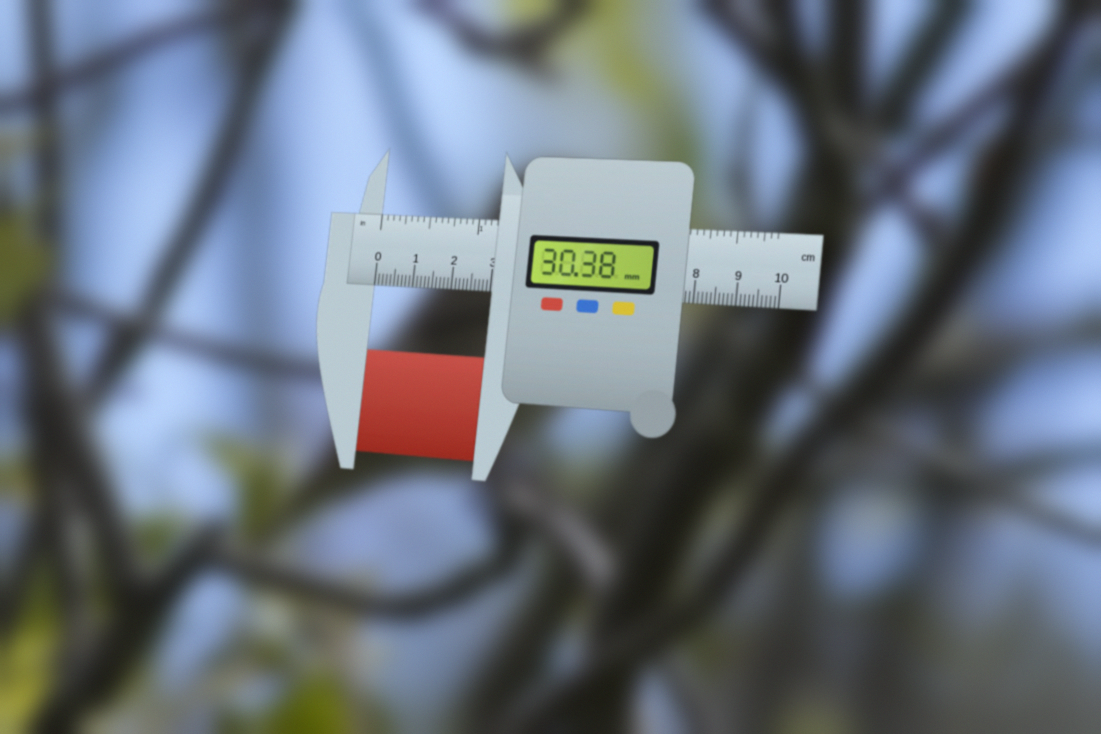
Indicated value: 30.38 mm
